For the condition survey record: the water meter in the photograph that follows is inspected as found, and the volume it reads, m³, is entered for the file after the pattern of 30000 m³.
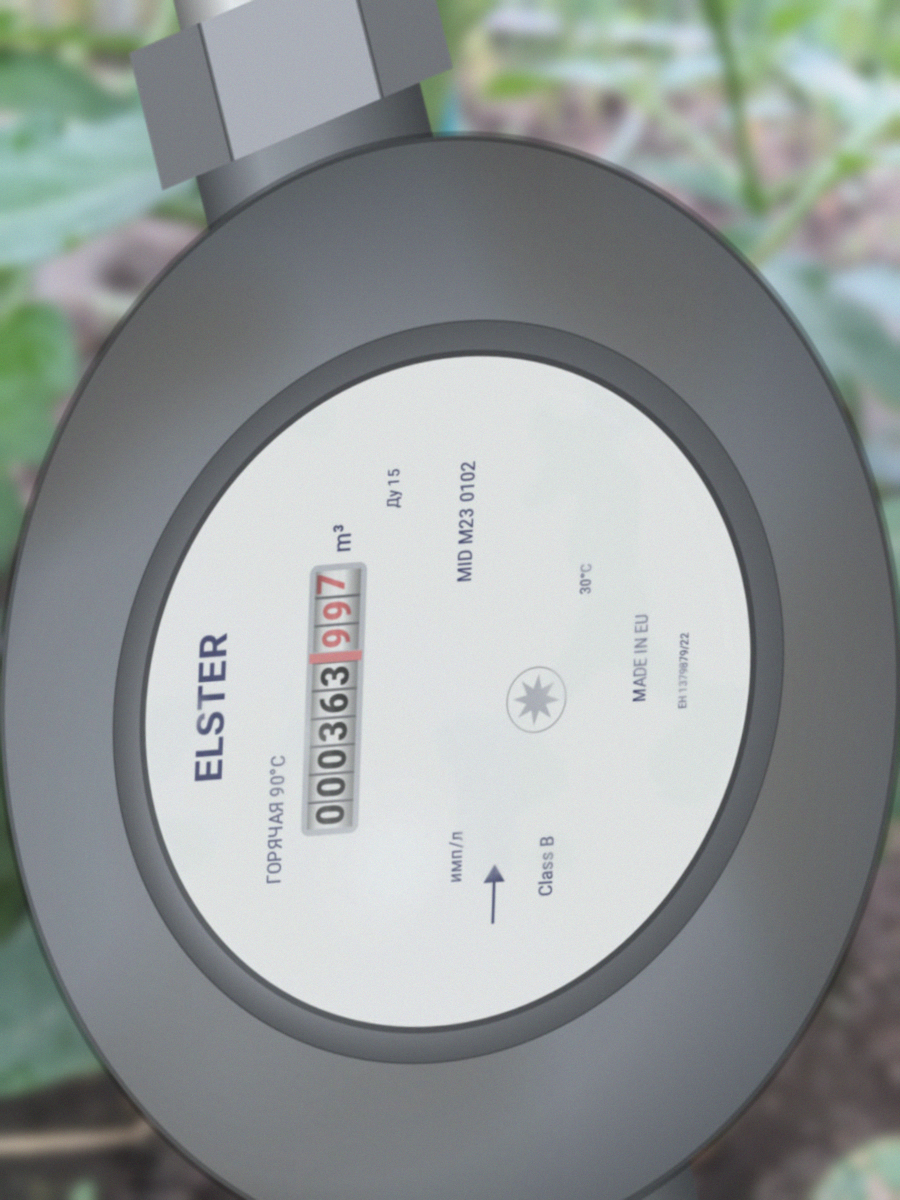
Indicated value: 363.997 m³
